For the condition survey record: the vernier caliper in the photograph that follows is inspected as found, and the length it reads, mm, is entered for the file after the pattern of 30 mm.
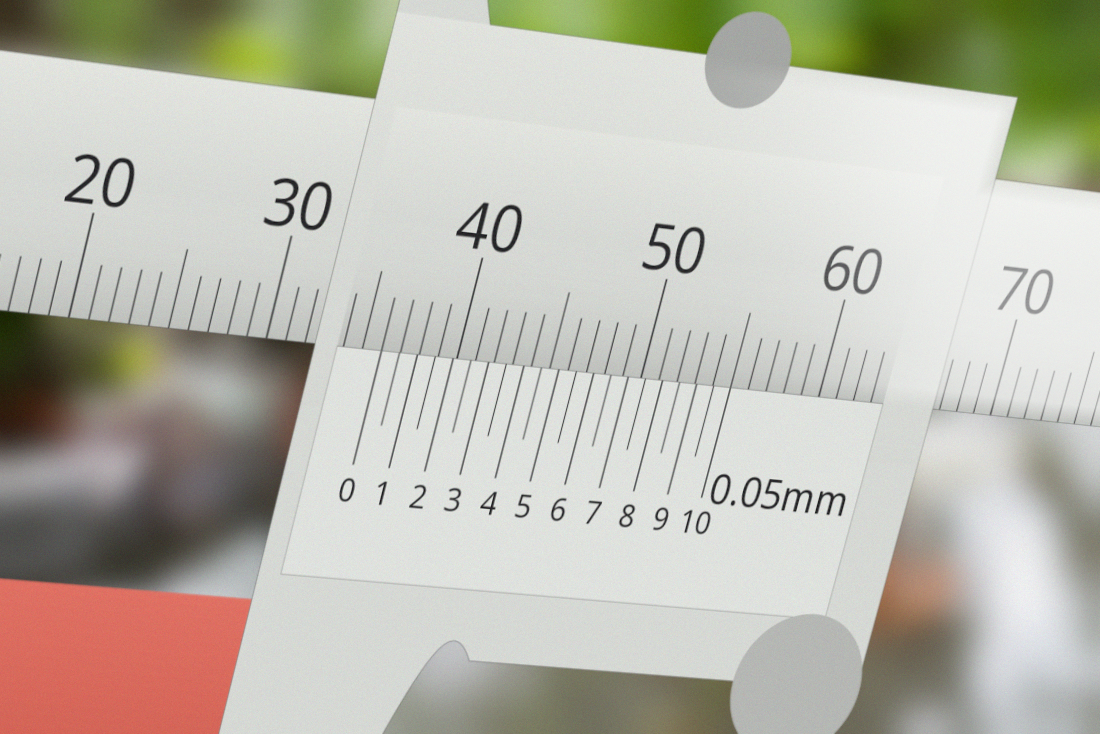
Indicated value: 36.0 mm
